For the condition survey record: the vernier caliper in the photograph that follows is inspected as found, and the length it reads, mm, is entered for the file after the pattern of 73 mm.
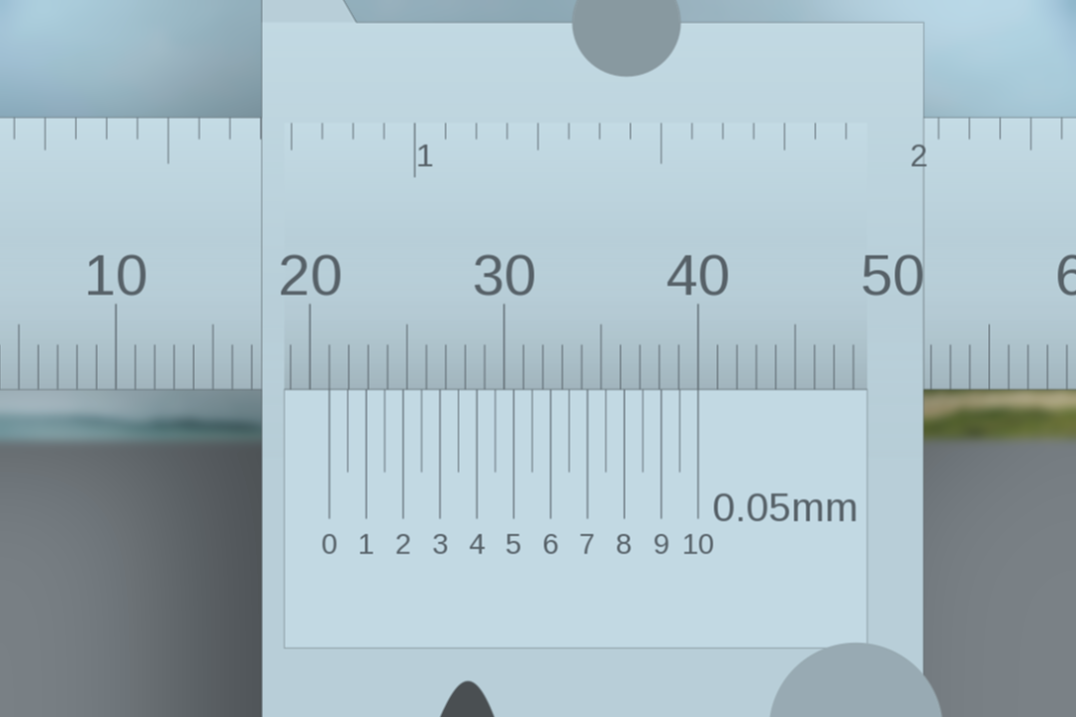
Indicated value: 21.0 mm
